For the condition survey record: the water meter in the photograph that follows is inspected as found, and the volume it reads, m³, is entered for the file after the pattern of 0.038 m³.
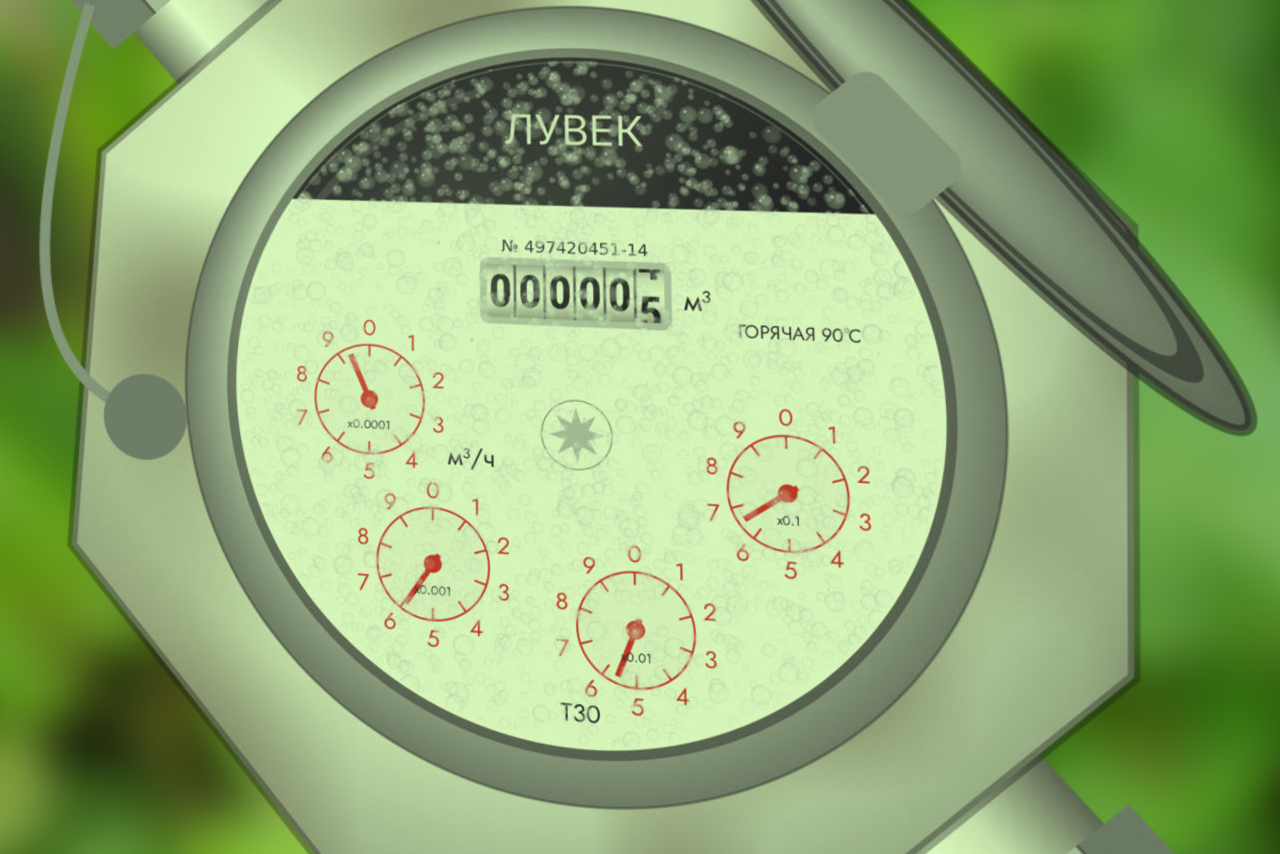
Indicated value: 4.6559 m³
